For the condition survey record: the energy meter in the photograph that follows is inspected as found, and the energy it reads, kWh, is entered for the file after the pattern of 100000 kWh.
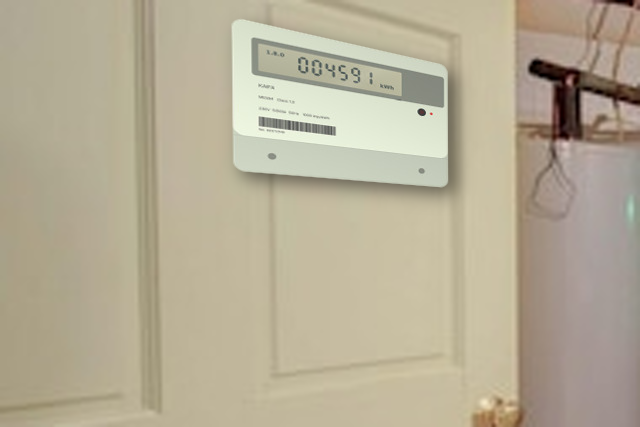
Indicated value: 4591 kWh
